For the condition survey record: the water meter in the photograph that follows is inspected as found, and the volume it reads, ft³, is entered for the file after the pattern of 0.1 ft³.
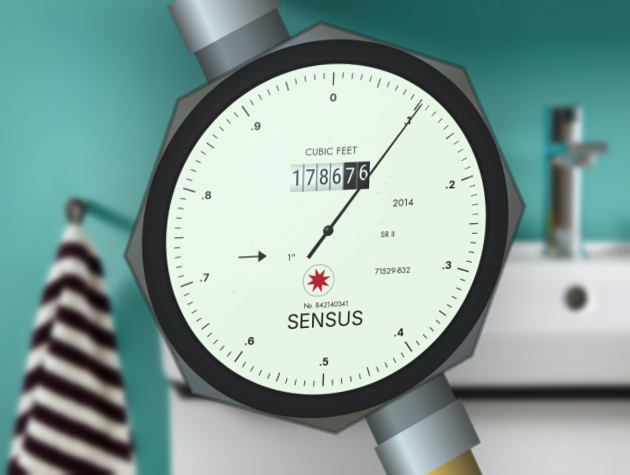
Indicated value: 178676.10 ft³
